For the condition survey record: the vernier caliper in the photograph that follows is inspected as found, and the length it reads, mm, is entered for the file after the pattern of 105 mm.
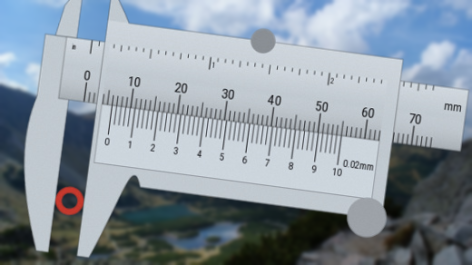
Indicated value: 6.0 mm
